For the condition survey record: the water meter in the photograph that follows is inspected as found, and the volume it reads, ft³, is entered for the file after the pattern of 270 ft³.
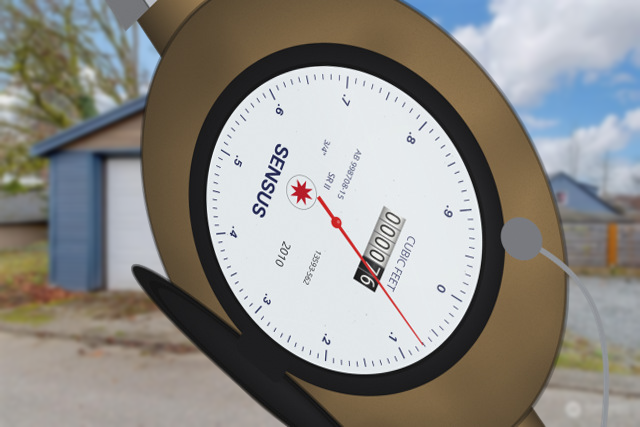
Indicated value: 76.07 ft³
